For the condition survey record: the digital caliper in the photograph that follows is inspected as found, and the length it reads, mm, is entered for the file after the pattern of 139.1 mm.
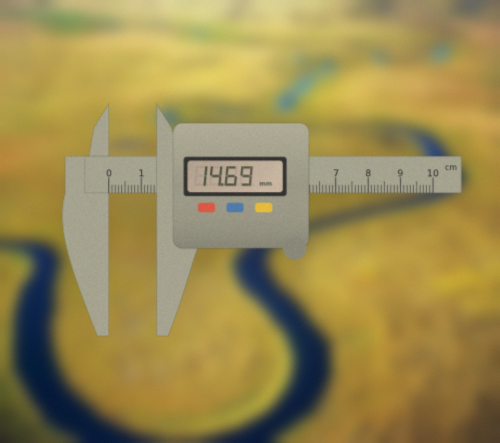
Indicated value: 14.69 mm
